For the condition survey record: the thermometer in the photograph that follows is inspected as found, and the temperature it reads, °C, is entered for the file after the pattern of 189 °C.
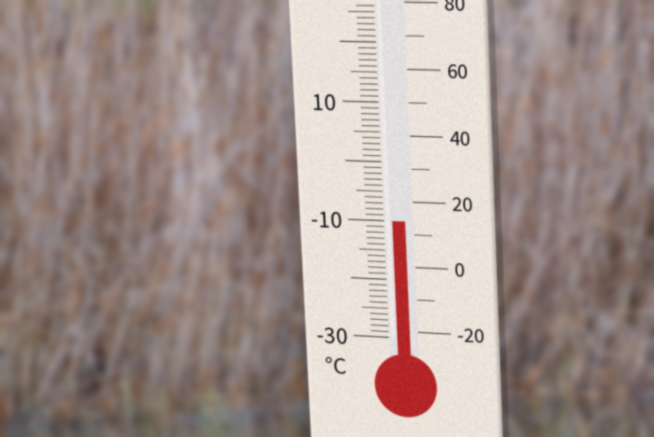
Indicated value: -10 °C
